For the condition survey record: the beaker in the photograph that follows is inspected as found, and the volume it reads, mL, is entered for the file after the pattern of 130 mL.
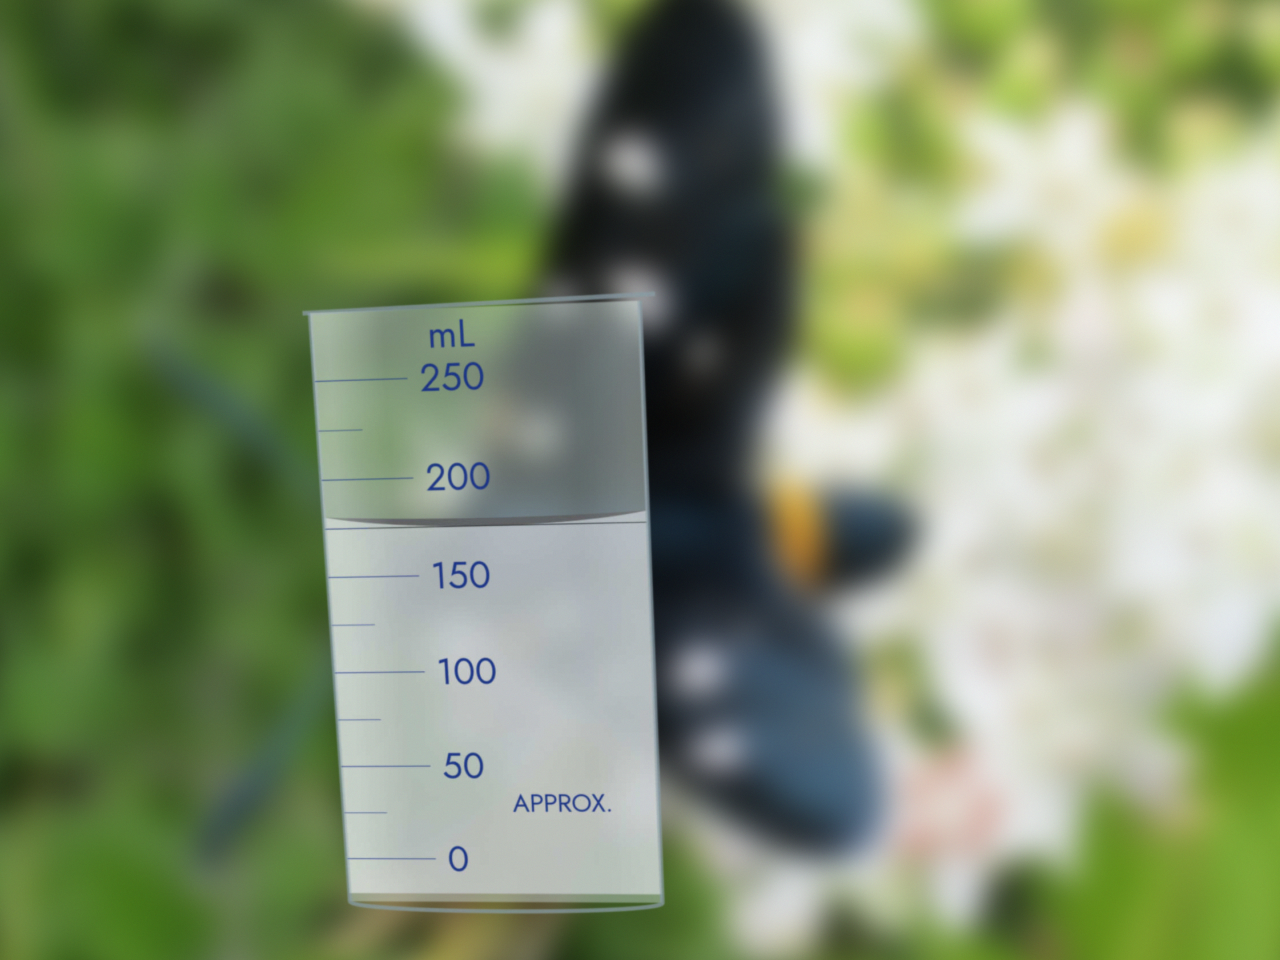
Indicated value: 175 mL
